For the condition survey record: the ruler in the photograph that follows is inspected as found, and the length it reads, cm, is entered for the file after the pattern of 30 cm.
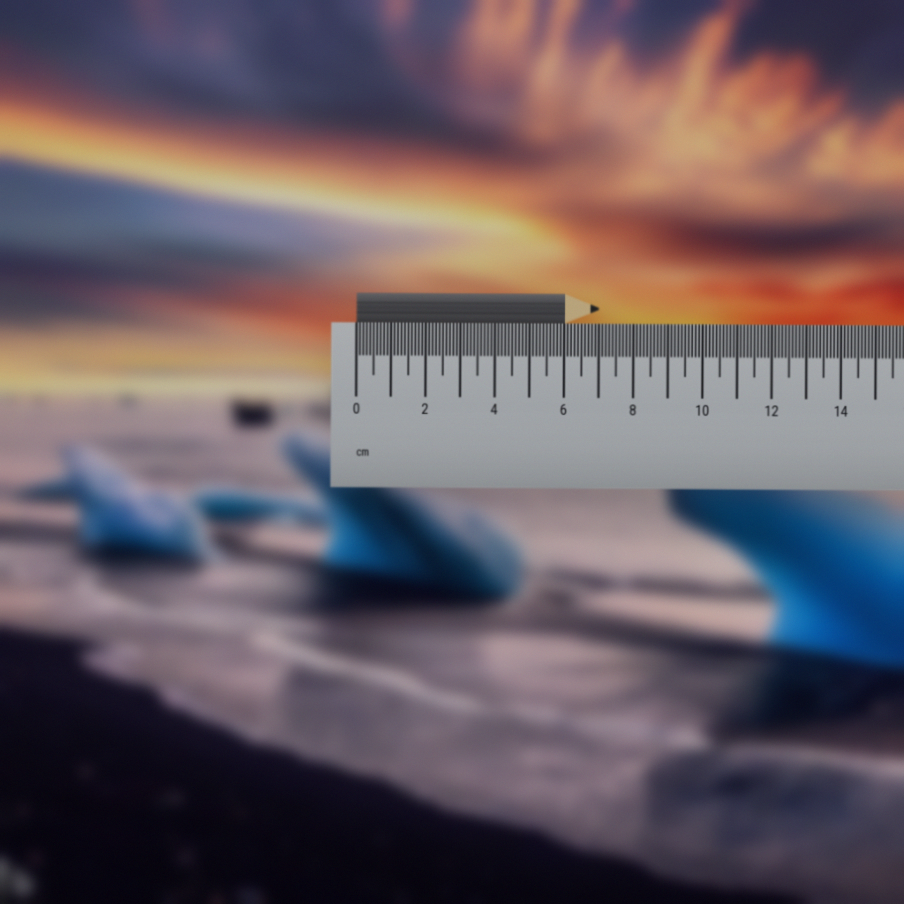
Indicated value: 7 cm
